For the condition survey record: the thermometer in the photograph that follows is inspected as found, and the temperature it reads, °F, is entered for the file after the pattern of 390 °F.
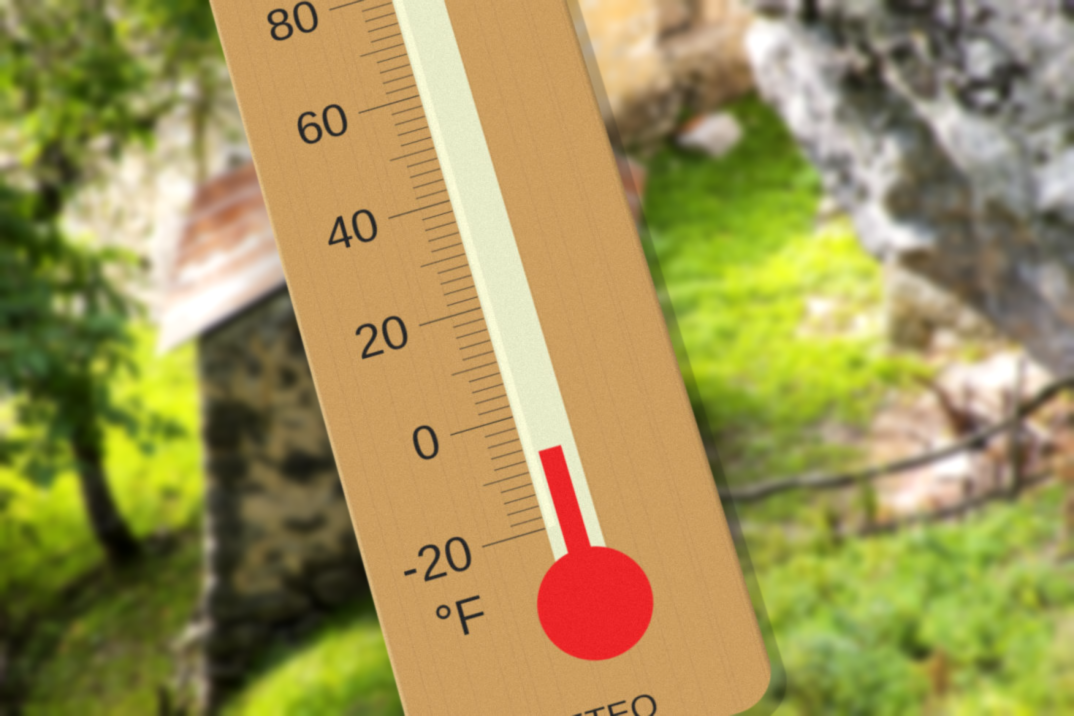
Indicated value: -7 °F
